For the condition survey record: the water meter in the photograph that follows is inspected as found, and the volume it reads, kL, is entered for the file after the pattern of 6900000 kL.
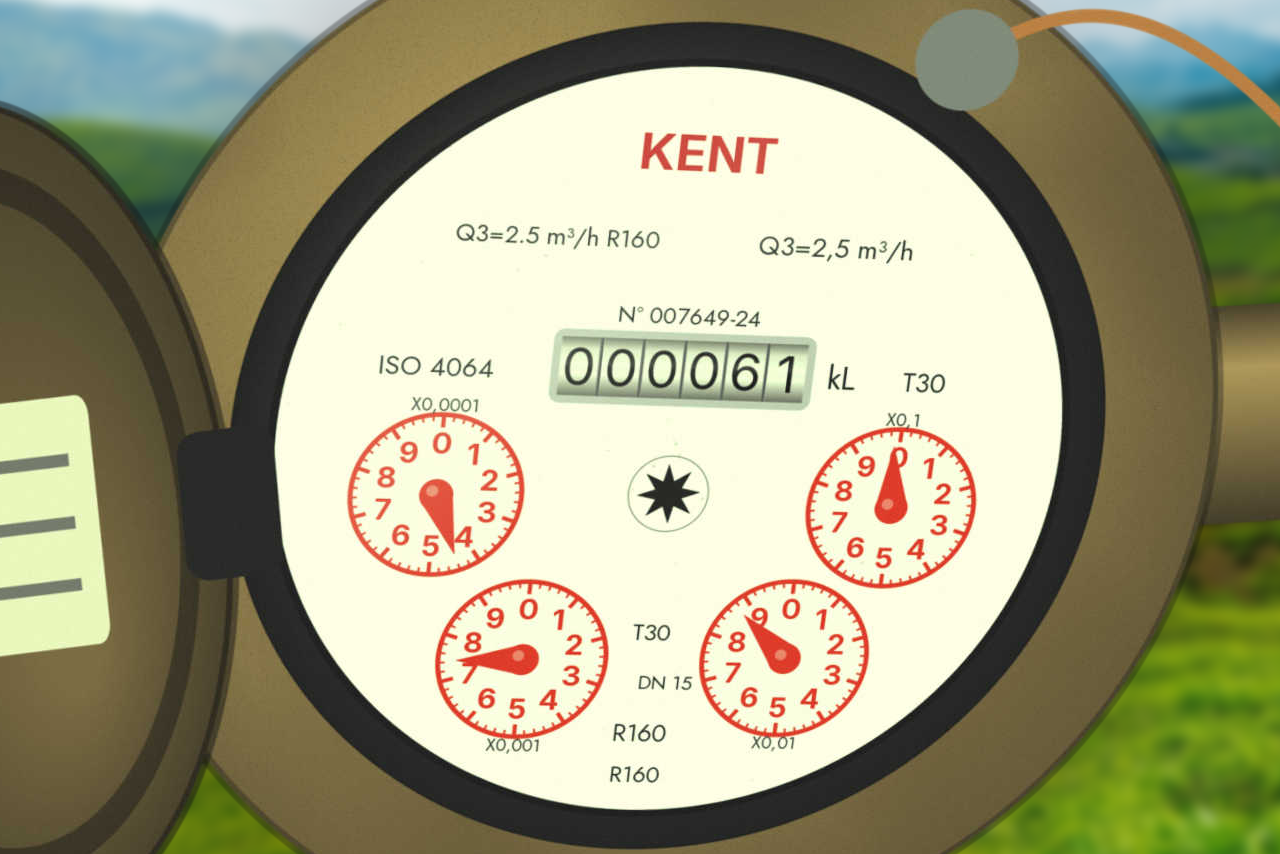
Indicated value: 60.9874 kL
